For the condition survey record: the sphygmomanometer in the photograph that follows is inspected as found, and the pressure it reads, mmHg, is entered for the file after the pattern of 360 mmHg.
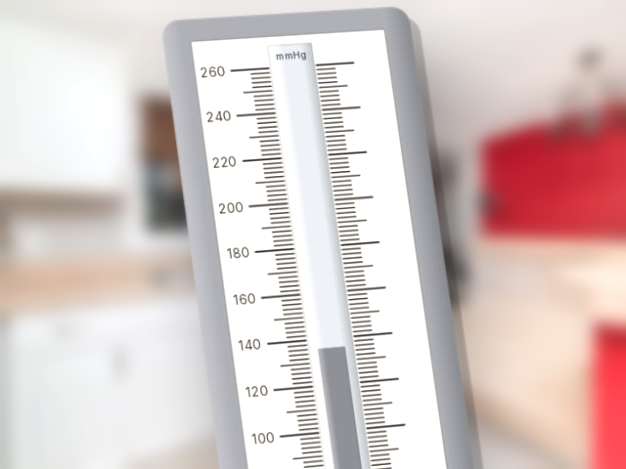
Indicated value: 136 mmHg
